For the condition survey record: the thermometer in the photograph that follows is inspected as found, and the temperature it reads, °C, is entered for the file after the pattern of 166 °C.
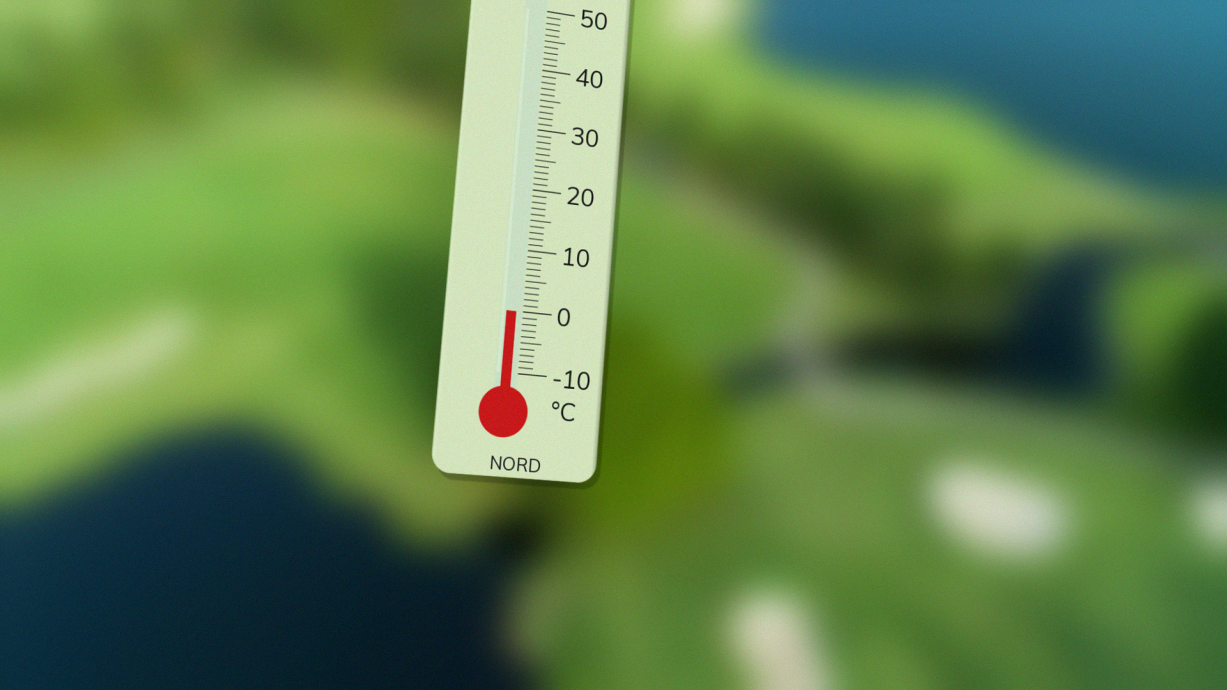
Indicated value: 0 °C
